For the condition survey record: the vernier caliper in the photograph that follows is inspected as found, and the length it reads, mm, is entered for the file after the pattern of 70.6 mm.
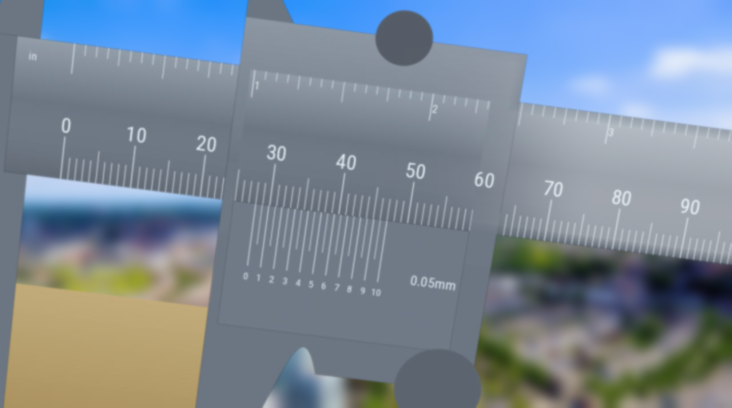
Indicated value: 28.0 mm
